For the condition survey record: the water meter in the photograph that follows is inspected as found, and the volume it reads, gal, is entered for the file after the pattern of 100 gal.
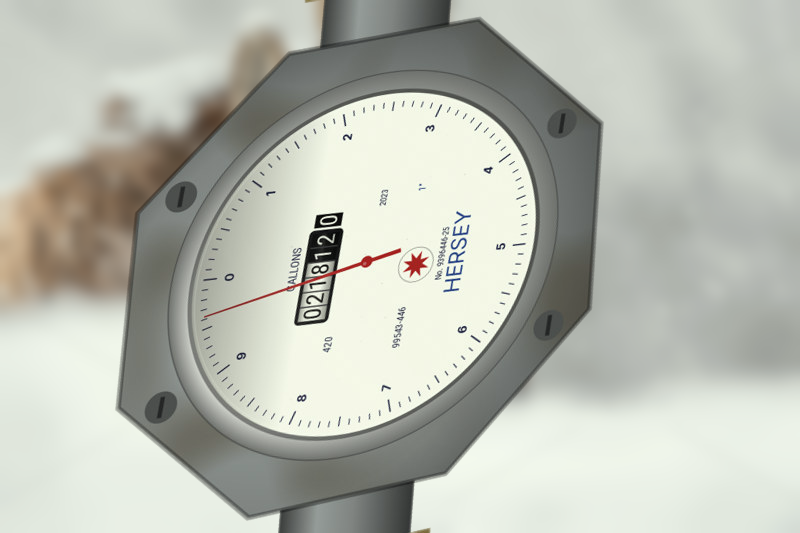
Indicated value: 218119.6 gal
